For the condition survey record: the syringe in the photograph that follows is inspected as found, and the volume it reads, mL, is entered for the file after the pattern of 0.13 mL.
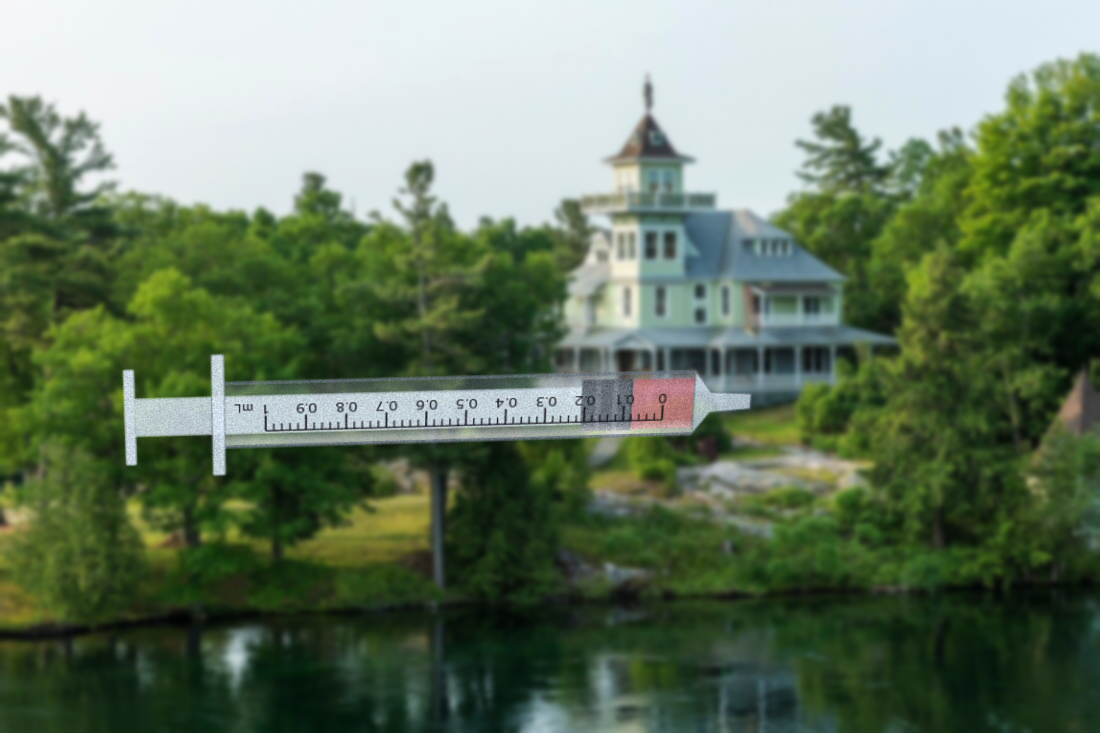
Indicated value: 0.08 mL
